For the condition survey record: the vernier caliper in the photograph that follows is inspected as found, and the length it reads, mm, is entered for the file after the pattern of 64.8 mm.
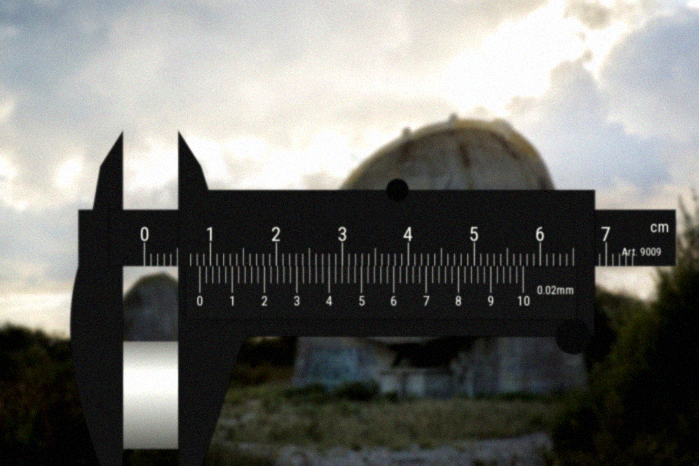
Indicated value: 8.4 mm
